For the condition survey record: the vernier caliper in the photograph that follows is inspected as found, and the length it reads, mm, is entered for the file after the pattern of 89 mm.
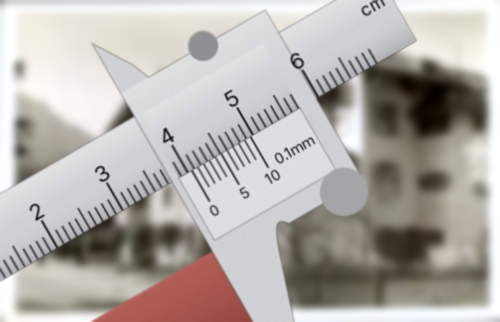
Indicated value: 40.6 mm
